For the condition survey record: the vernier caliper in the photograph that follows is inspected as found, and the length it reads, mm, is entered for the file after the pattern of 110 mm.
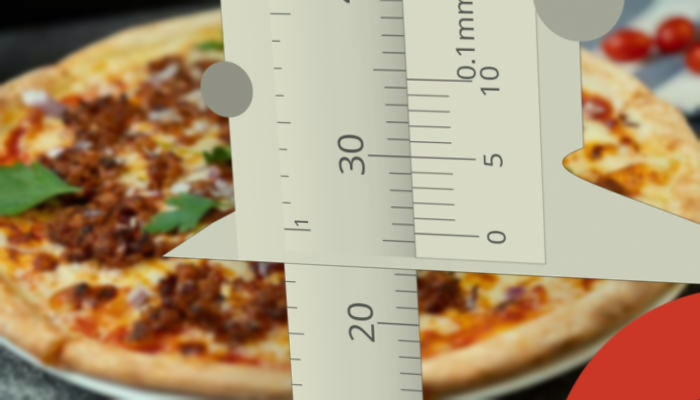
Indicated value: 25.5 mm
